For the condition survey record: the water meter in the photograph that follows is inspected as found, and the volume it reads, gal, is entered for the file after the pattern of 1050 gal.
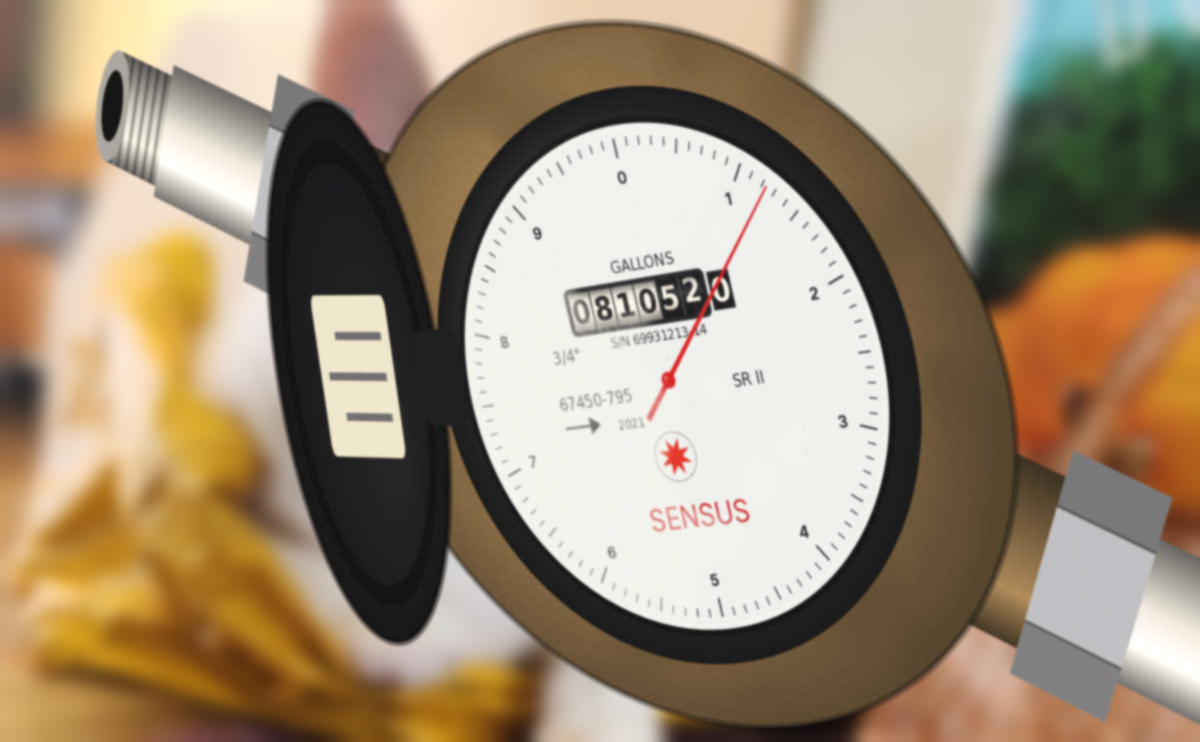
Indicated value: 810521.2 gal
